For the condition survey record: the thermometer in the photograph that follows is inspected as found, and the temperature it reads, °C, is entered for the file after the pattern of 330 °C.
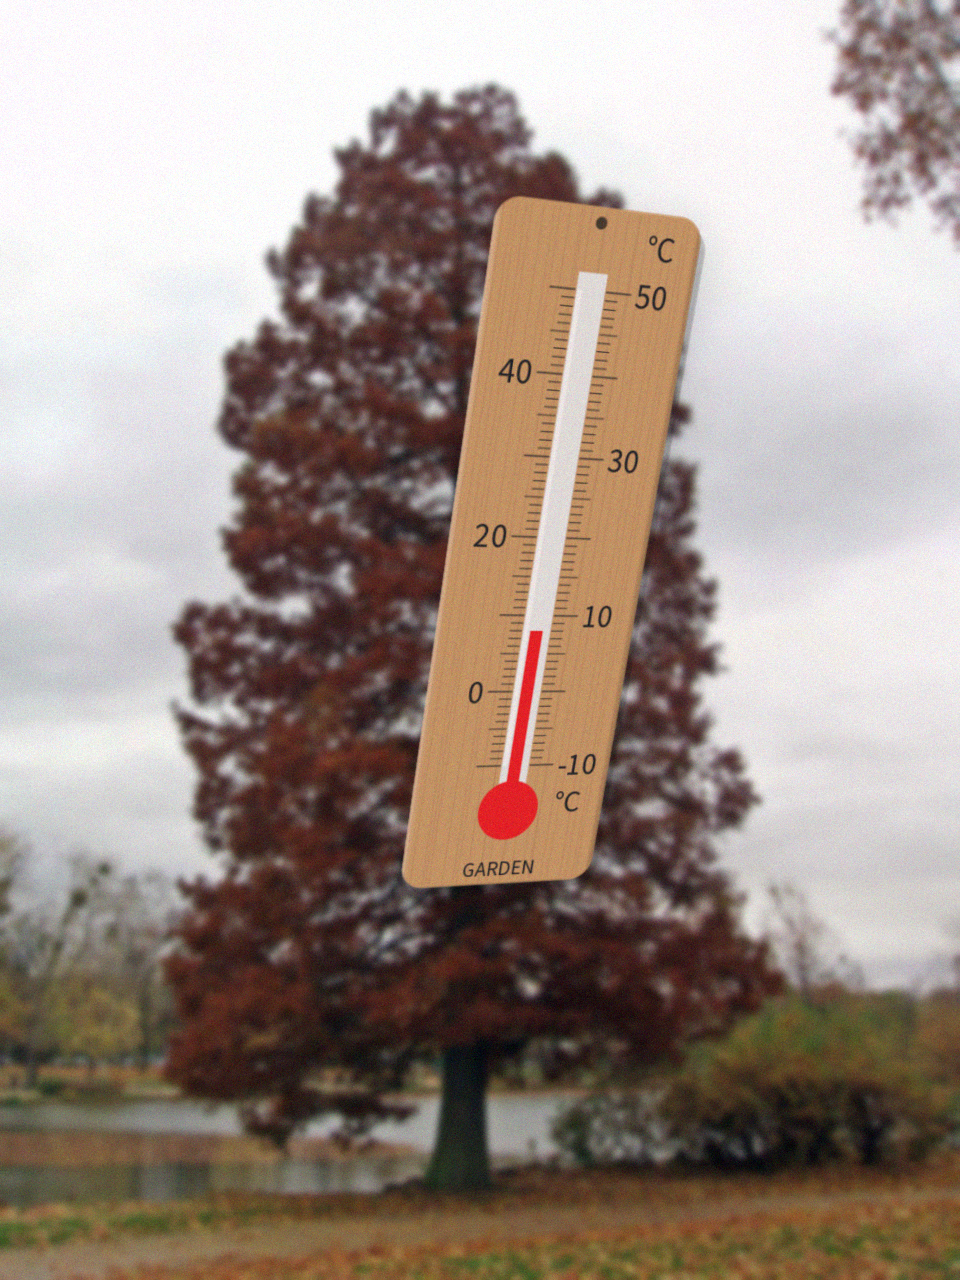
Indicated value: 8 °C
